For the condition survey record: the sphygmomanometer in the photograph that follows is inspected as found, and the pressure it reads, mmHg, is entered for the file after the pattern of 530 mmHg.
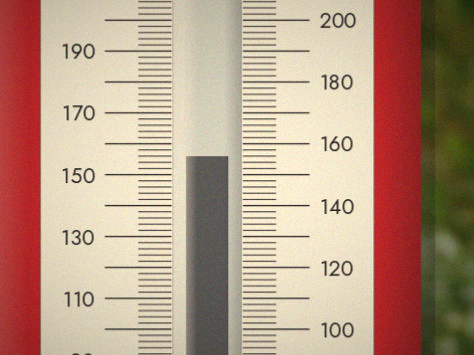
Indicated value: 156 mmHg
